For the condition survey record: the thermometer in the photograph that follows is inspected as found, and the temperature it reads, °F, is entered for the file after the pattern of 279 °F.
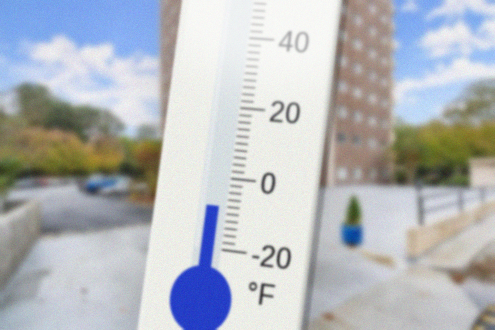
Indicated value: -8 °F
